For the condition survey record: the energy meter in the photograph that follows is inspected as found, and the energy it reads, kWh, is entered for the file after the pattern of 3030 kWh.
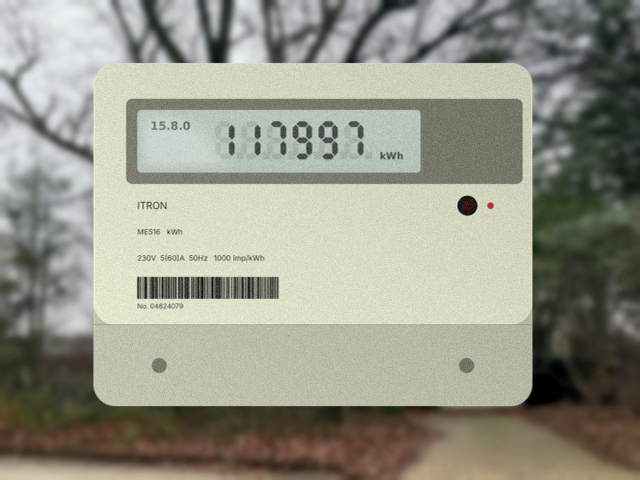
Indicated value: 117997 kWh
